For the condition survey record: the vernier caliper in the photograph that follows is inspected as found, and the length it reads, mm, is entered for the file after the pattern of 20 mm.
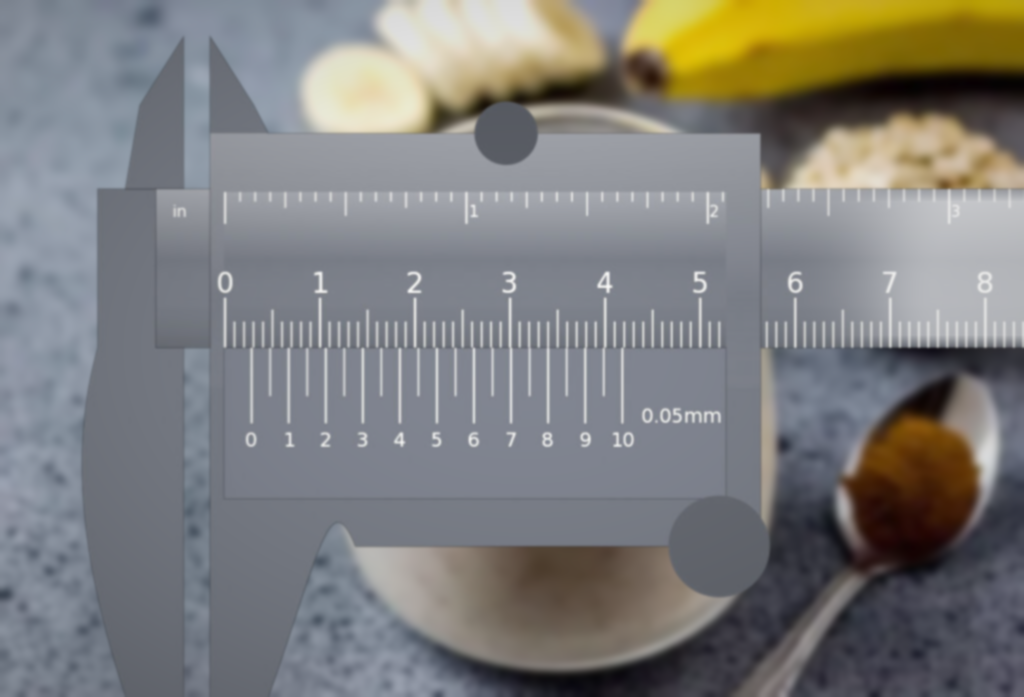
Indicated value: 2.8 mm
